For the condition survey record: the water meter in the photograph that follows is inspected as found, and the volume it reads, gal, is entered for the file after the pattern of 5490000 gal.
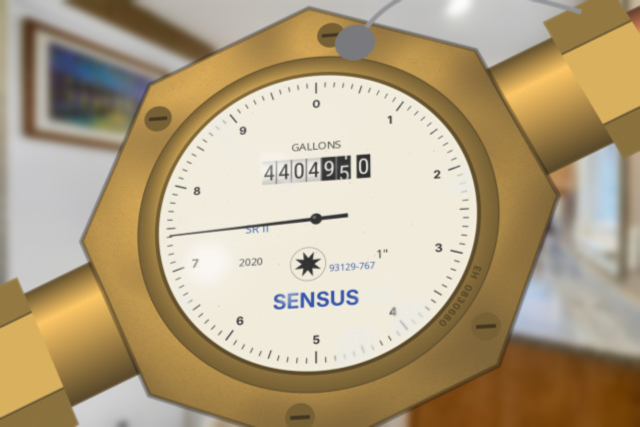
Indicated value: 4404947.4 gal
